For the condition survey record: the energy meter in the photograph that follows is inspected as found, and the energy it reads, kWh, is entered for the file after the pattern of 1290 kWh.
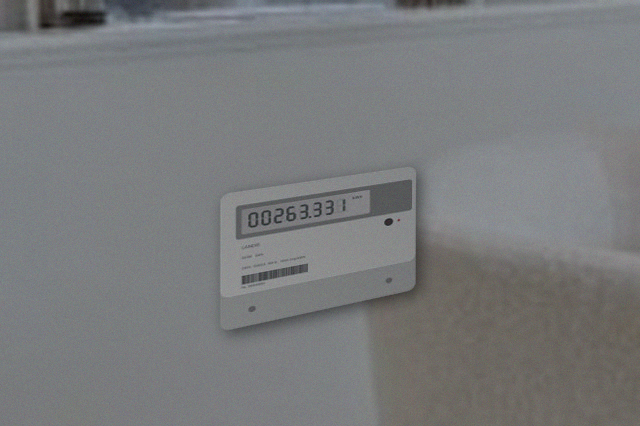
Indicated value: 263.331 kWh
